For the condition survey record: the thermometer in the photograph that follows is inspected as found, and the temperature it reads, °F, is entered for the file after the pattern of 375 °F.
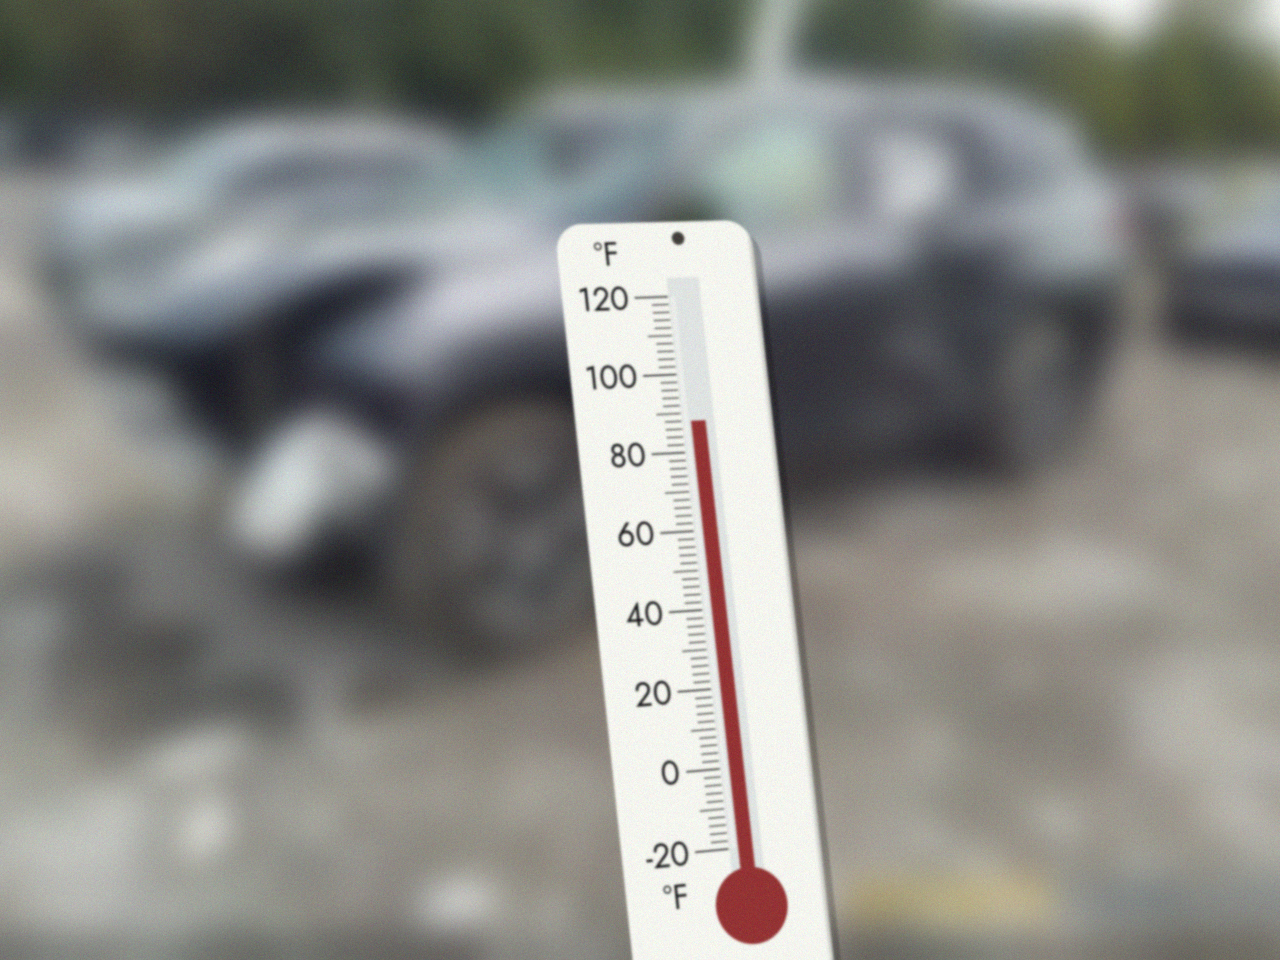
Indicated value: 88 °F
